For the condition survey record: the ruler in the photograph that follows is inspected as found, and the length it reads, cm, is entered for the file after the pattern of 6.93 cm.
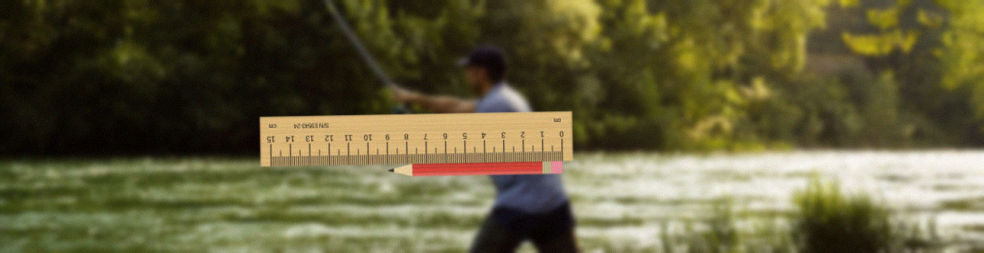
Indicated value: 9 cm
